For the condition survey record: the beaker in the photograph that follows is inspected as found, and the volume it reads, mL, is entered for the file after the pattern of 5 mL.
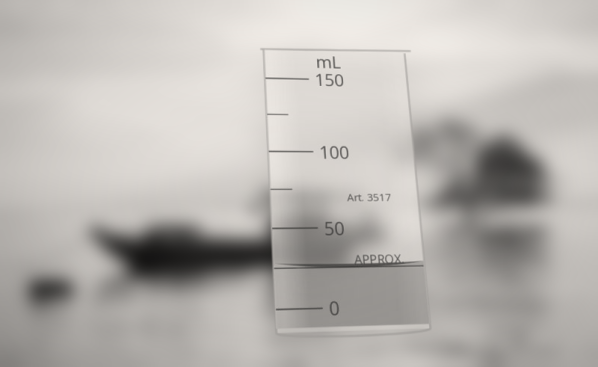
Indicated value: 25 mL
